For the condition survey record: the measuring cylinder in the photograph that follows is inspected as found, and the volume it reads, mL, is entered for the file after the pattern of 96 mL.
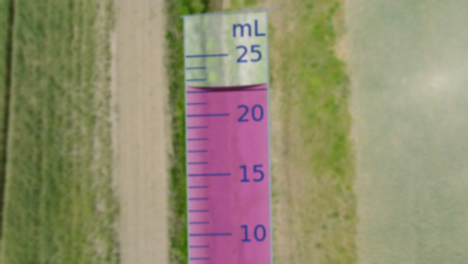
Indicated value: 22 mL
